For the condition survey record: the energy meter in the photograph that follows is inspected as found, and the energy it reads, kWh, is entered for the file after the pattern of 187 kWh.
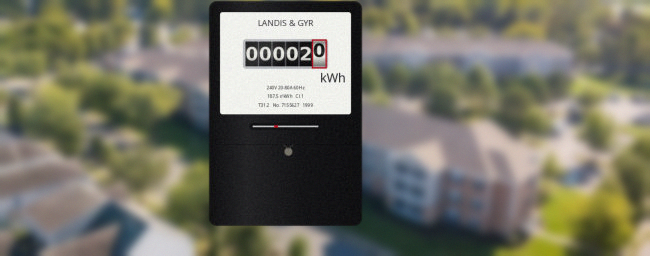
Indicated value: 2.0 kWh
